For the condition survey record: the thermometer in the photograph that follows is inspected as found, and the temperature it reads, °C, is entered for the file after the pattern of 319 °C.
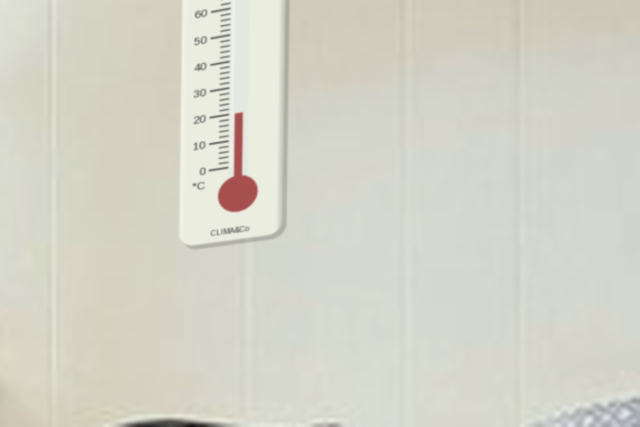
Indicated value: 20 °C
